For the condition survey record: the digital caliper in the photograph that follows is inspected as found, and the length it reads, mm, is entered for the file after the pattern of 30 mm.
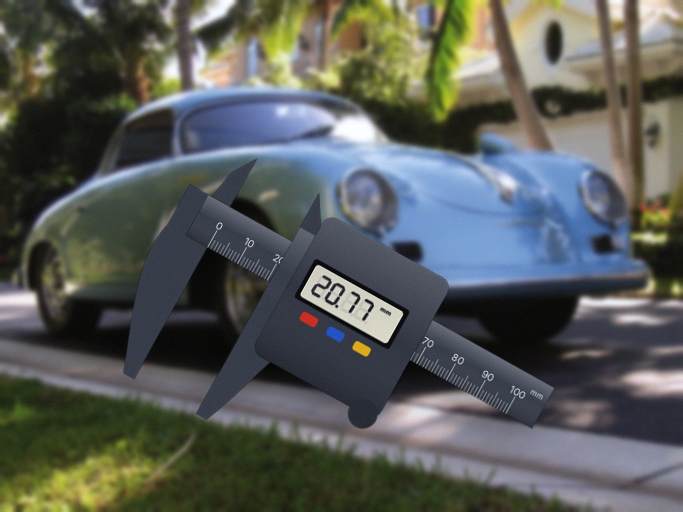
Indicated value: 20.77 mm
